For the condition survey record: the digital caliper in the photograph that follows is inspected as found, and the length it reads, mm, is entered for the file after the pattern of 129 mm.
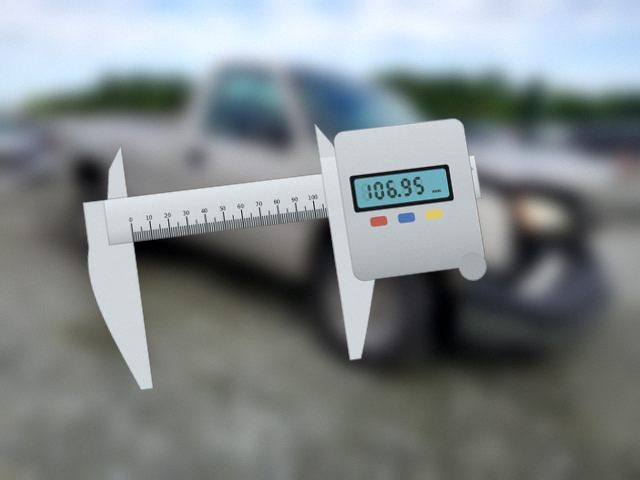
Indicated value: 106.95 mm
